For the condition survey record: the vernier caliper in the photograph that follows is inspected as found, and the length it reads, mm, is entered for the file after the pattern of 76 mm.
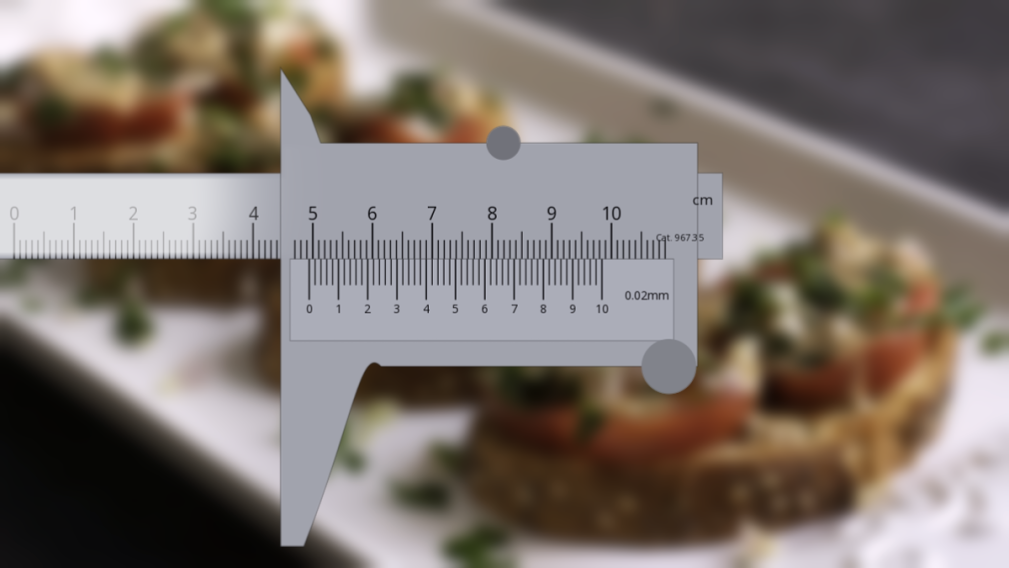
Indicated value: 49.4 mm
